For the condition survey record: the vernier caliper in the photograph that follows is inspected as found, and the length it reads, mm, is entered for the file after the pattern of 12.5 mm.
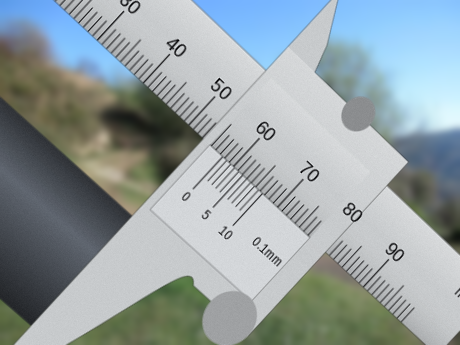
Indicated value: 57.6 mm
